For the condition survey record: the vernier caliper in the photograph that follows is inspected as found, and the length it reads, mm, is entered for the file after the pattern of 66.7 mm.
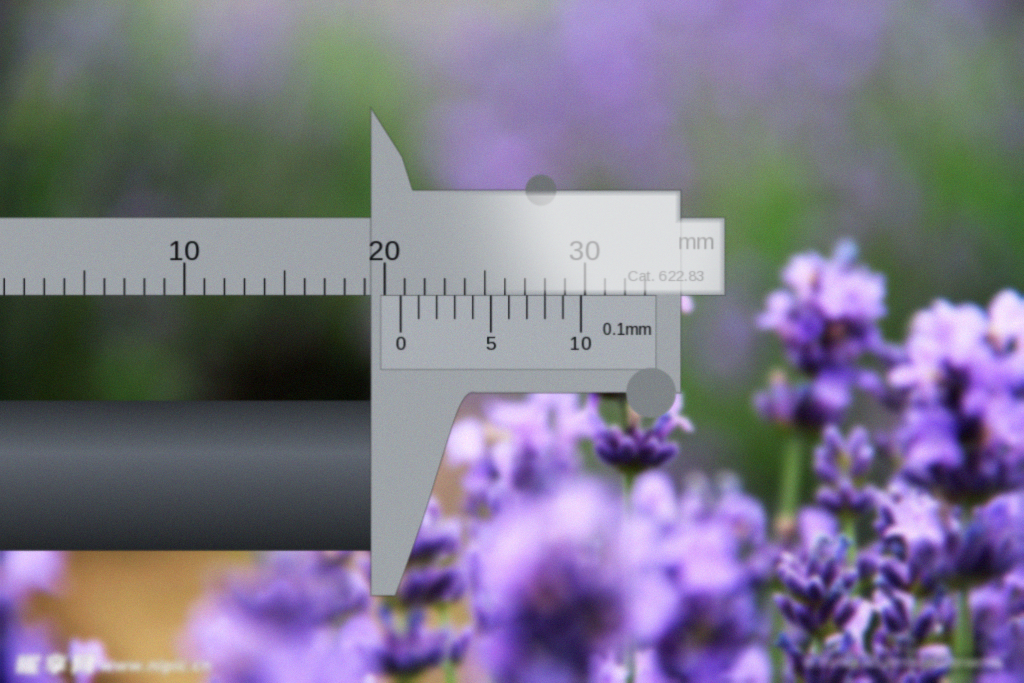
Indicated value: 20.8 mm
